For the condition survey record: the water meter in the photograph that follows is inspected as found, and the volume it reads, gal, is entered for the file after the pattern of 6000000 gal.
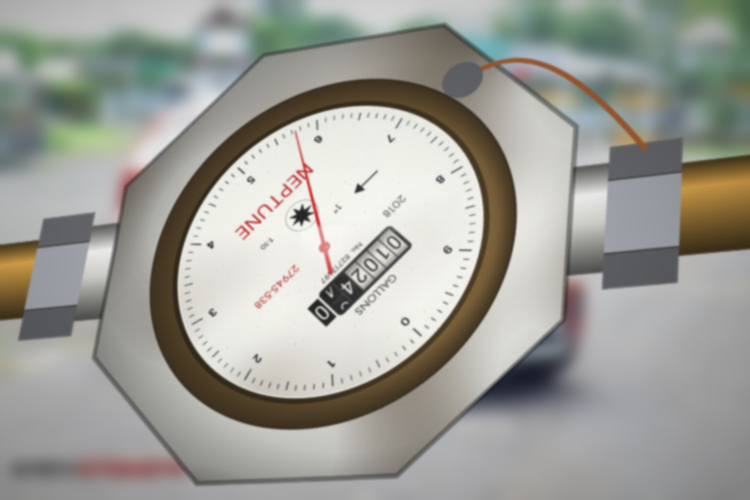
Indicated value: 102435.7 gal
